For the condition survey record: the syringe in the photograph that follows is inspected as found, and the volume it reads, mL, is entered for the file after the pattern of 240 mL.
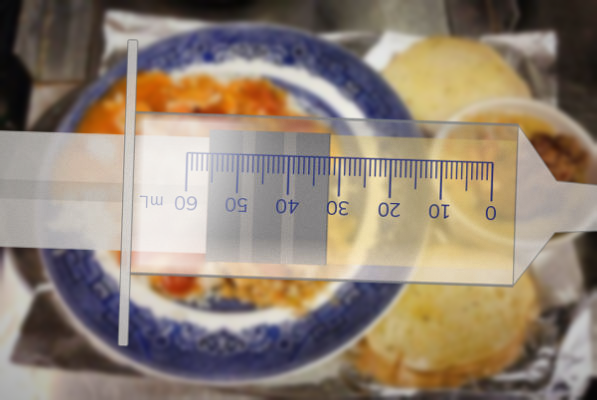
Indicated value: 32 mL
